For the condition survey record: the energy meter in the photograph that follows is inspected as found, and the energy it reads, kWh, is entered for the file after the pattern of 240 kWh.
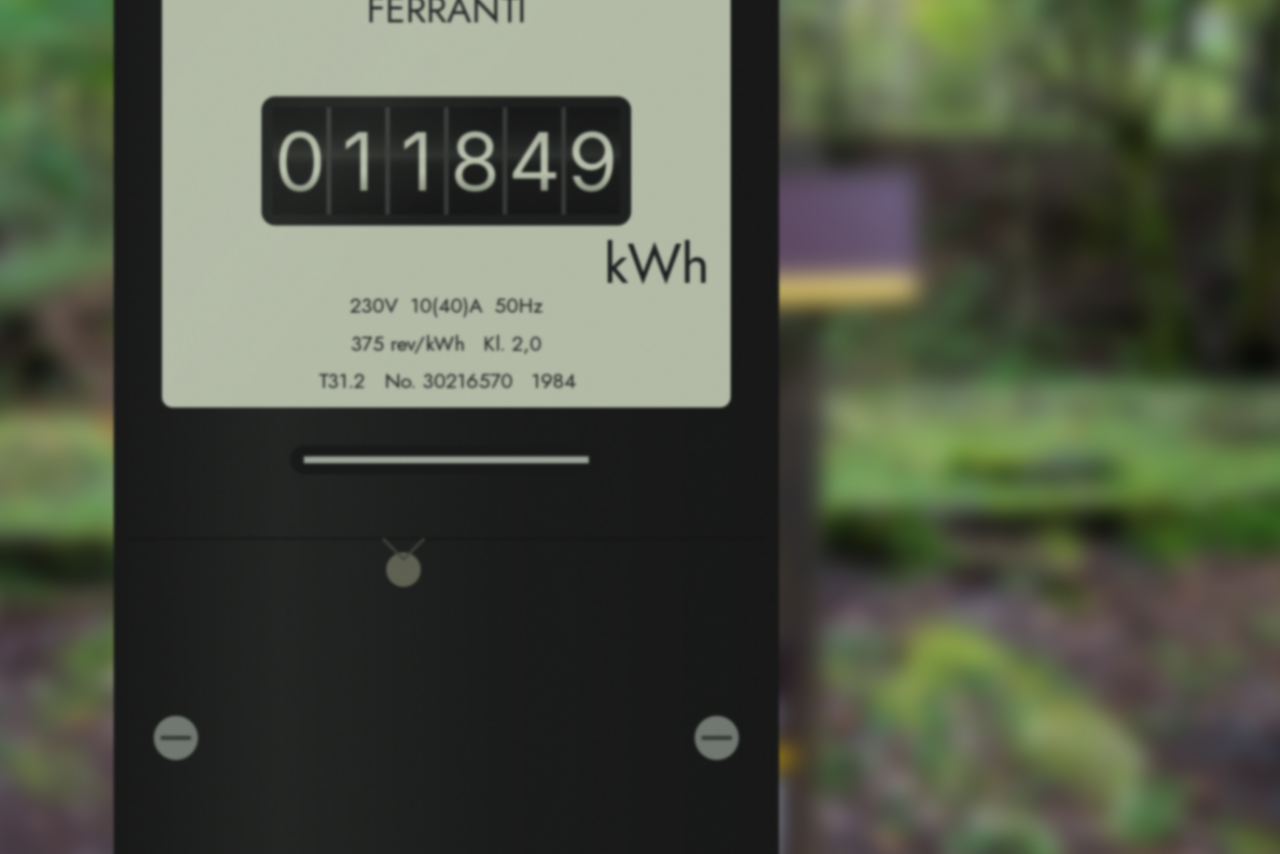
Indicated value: 11849 kWh
